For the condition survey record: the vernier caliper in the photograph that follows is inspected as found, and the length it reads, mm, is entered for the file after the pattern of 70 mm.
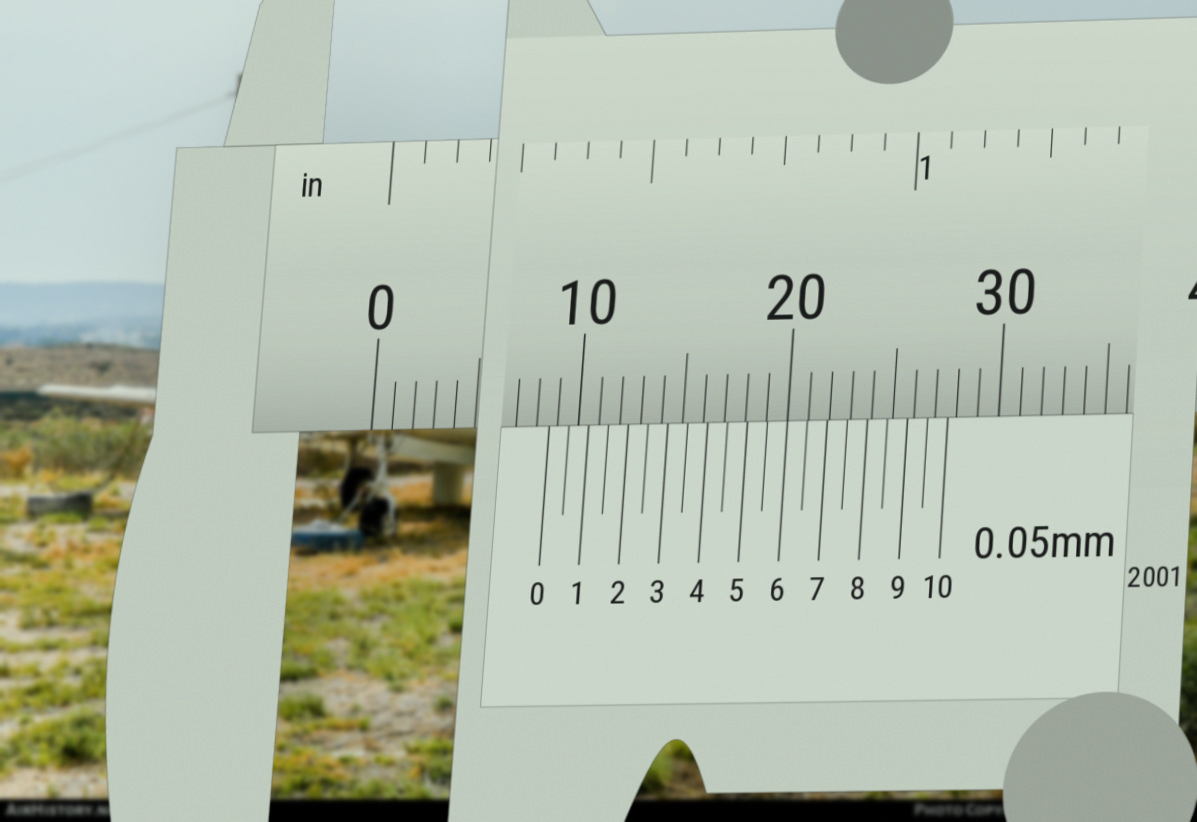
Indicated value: 8.6 mm
